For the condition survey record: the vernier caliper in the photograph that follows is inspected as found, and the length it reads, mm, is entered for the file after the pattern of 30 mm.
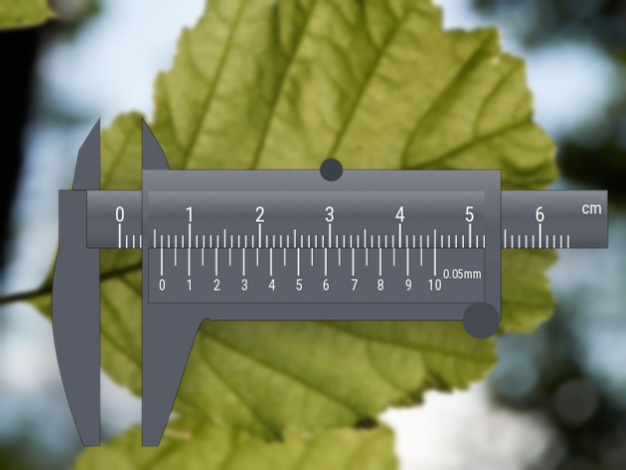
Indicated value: 6.0 mm
